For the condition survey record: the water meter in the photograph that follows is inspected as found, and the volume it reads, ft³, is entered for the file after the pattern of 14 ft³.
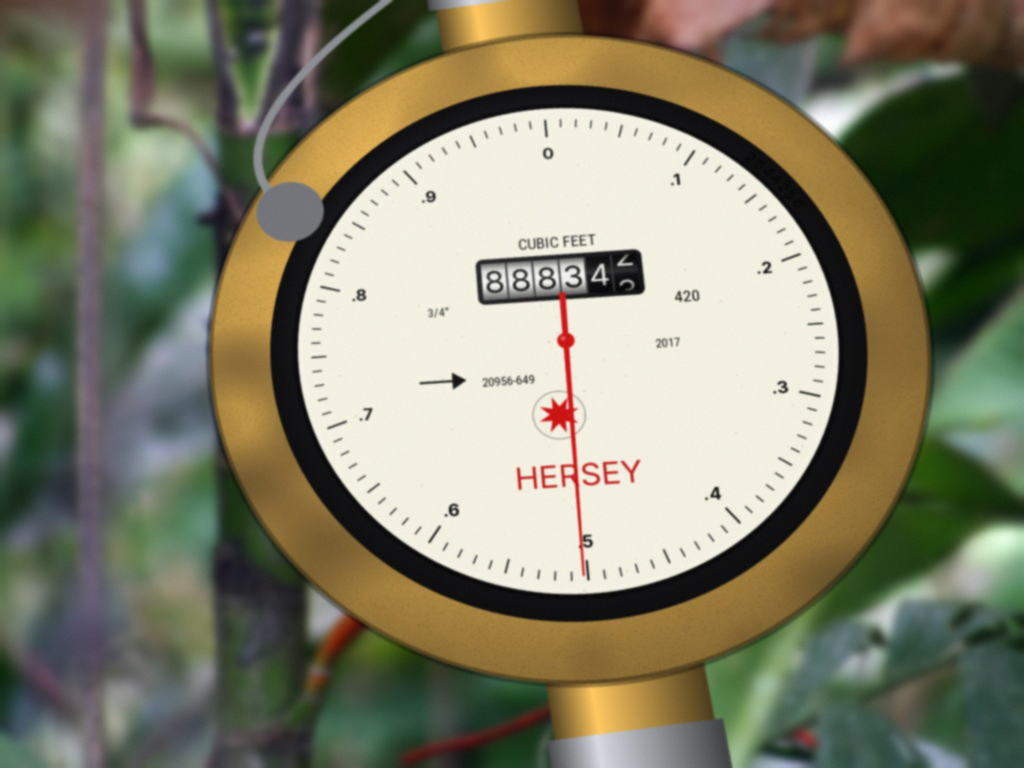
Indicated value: 888342.50 ft³
